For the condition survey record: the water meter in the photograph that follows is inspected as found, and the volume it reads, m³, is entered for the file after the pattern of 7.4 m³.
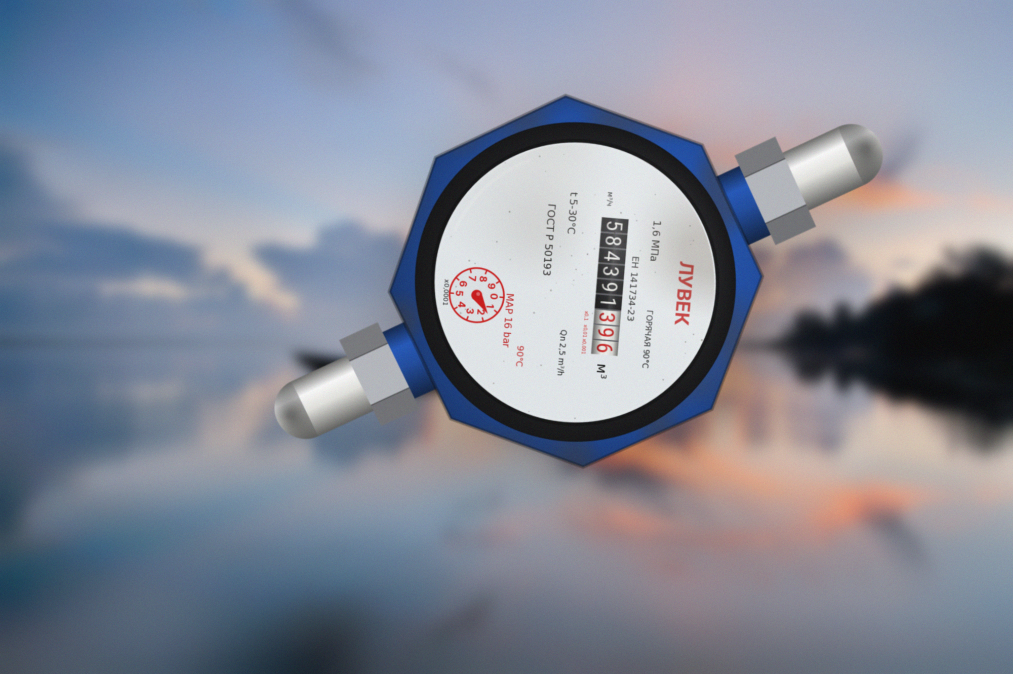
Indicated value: 584391.3961 m³
